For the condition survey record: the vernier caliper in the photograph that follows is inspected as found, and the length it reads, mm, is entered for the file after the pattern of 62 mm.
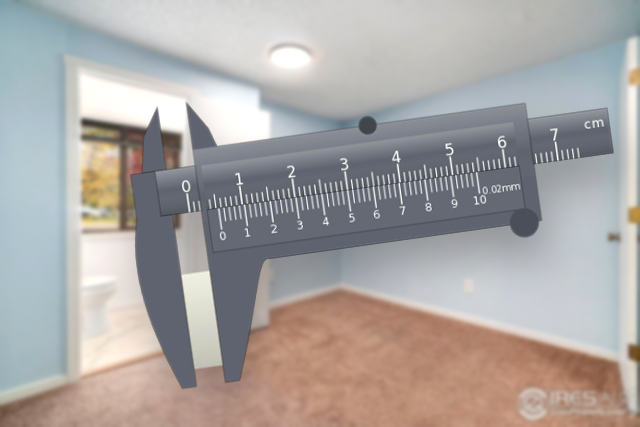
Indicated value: 5.5 mm
